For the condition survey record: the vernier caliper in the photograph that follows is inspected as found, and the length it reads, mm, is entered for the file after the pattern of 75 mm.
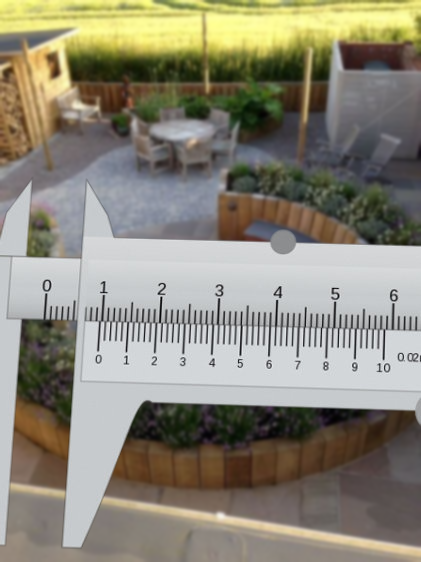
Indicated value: 9.6 mm
